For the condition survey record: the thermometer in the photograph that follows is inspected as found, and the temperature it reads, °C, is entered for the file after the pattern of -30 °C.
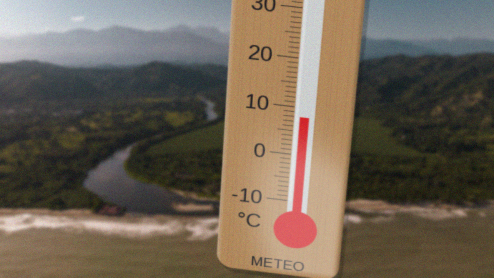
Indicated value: 8 °C
